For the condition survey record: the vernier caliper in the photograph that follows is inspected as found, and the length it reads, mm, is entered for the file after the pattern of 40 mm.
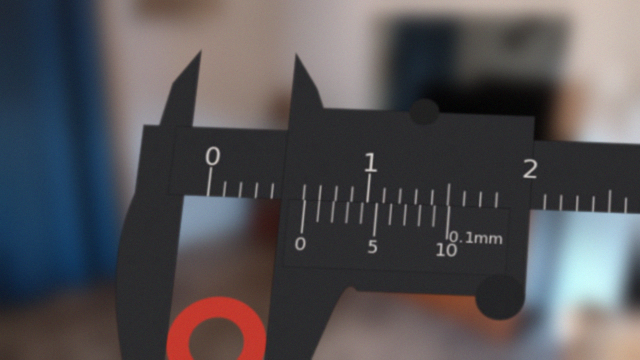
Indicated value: 6.1 mm
